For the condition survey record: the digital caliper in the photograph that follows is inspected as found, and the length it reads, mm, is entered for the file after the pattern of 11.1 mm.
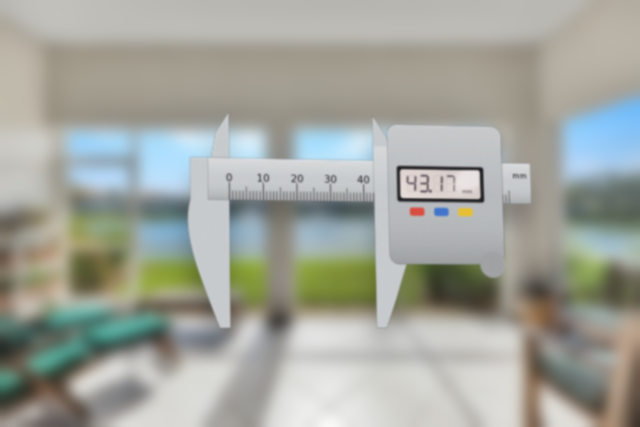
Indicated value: 43.17 mm
